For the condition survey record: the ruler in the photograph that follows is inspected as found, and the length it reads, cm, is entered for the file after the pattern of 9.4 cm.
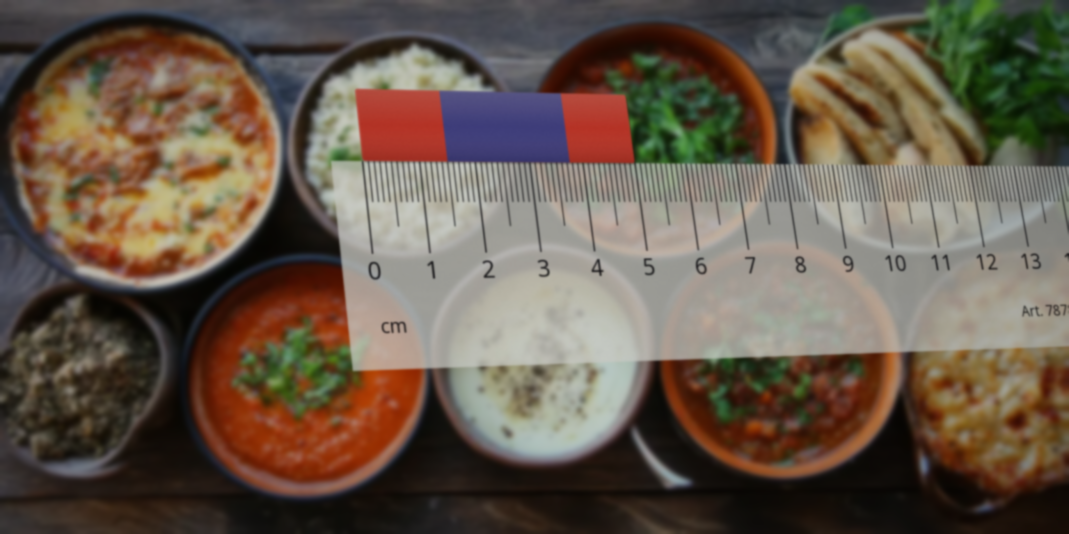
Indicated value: 5 cm
